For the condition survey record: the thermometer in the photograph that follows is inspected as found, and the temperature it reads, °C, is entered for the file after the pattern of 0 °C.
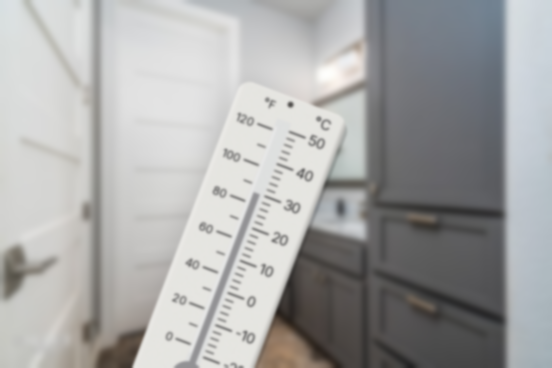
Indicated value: 30 °C
